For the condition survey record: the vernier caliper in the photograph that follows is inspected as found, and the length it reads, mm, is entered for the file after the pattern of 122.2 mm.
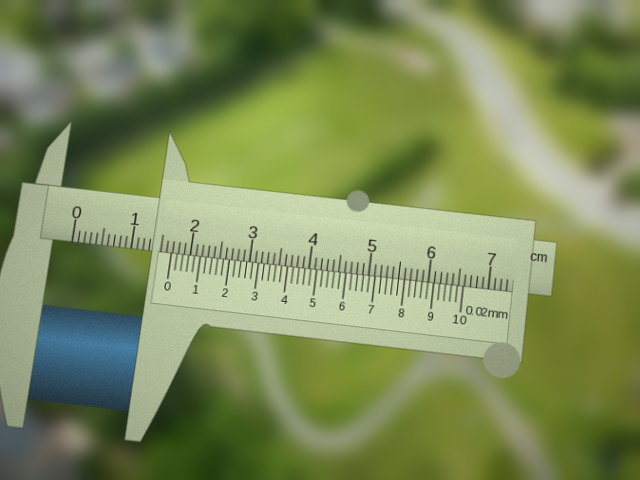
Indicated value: 16.8 mm
